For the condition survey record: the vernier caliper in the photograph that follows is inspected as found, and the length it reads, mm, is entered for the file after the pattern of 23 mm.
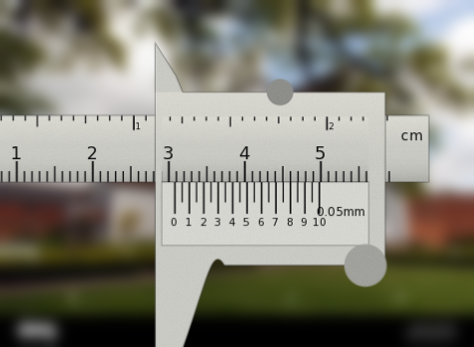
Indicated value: 30.8 mm
